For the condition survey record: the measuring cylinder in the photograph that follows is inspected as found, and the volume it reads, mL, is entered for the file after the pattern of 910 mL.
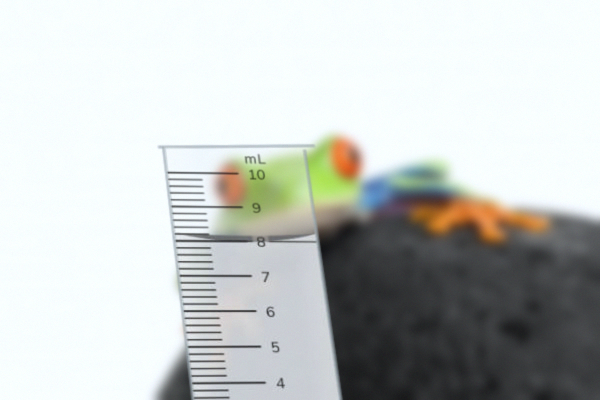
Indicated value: 8 mL
